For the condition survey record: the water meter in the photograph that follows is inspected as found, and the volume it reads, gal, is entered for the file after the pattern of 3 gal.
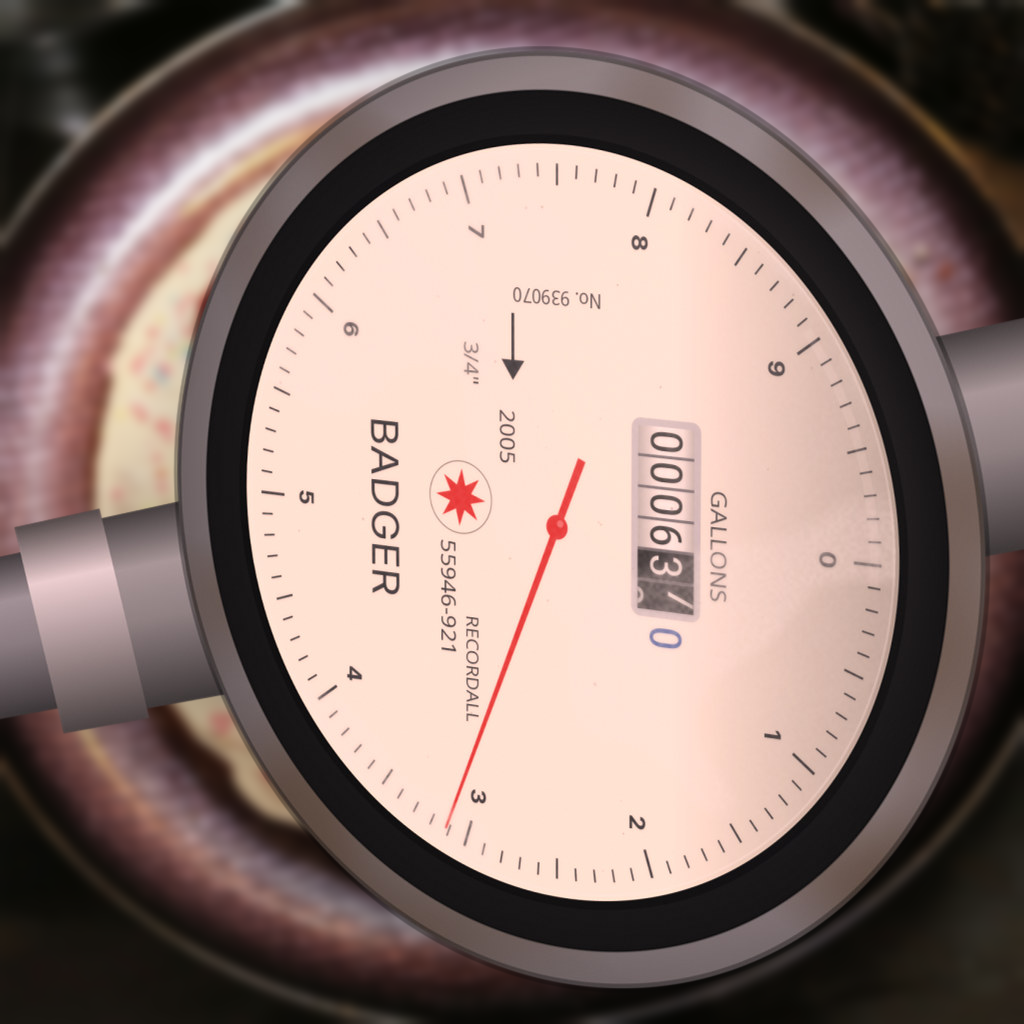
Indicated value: 6373.1 gal
